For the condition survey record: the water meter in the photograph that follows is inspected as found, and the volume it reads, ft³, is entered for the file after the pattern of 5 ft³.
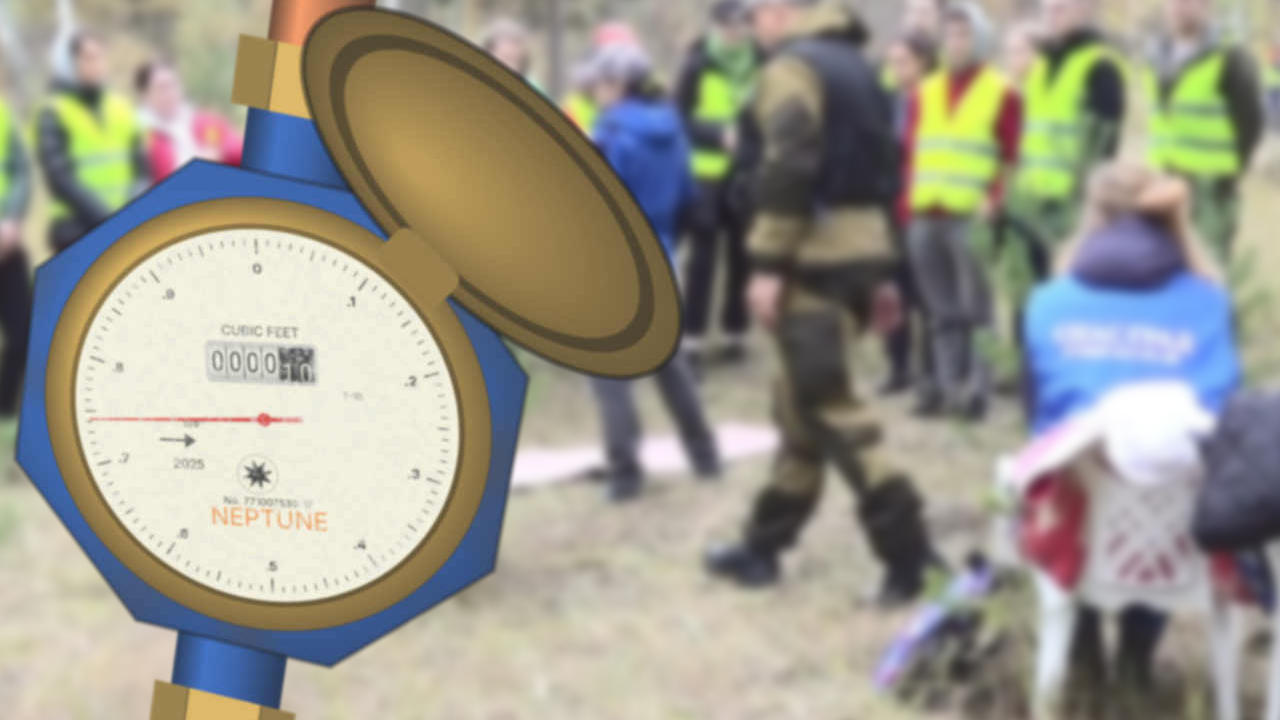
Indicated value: 9.74 ft³
